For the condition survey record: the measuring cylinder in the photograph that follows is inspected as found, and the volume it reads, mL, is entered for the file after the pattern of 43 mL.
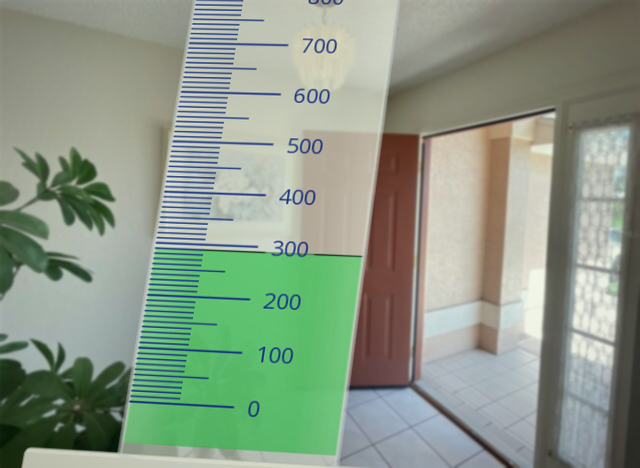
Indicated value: 290 mL
